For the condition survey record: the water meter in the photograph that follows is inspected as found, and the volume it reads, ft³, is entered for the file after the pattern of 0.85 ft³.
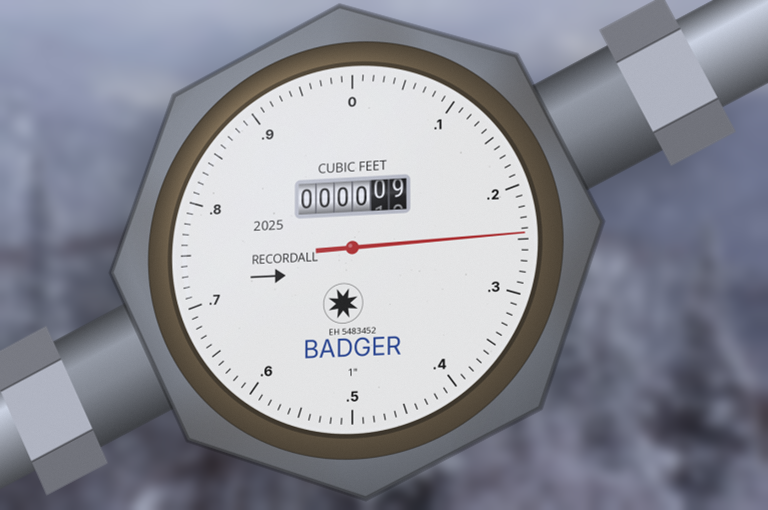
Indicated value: 9.24 ft³
